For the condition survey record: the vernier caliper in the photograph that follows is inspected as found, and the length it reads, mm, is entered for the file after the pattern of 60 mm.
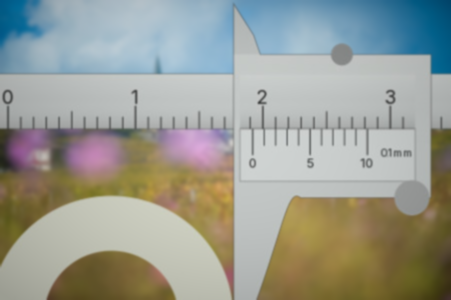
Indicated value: 19.2 mm
